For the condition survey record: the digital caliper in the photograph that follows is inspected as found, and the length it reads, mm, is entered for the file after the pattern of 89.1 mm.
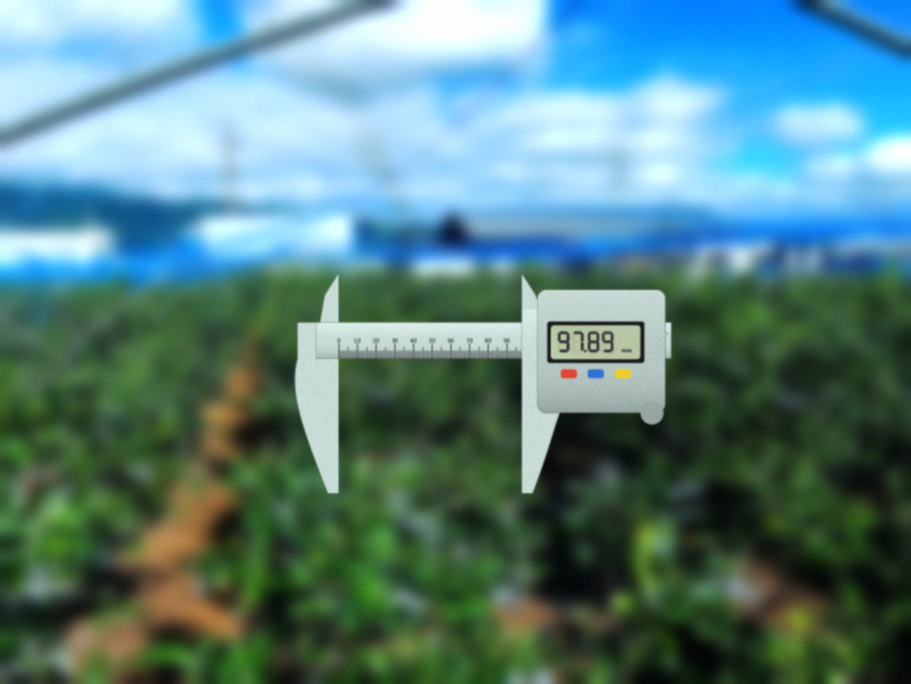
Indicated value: 97.89 mm
